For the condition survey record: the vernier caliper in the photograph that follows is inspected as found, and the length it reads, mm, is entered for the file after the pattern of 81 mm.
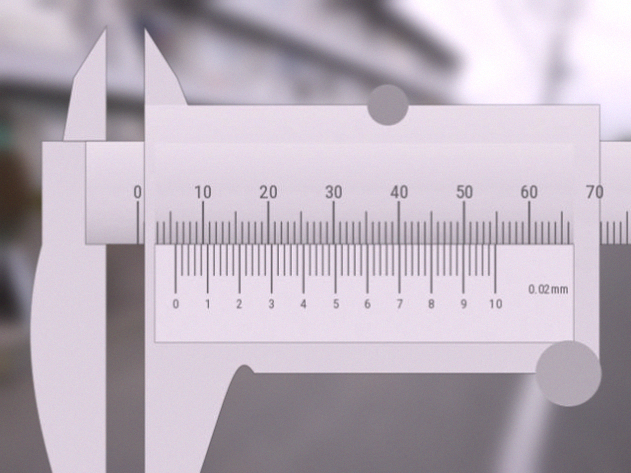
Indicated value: 5.8 mm
